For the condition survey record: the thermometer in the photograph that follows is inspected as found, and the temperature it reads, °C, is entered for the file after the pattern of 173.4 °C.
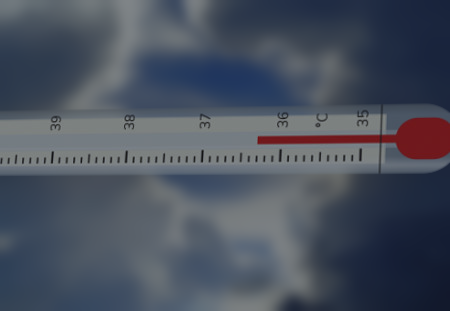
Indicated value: 36.3 °C
